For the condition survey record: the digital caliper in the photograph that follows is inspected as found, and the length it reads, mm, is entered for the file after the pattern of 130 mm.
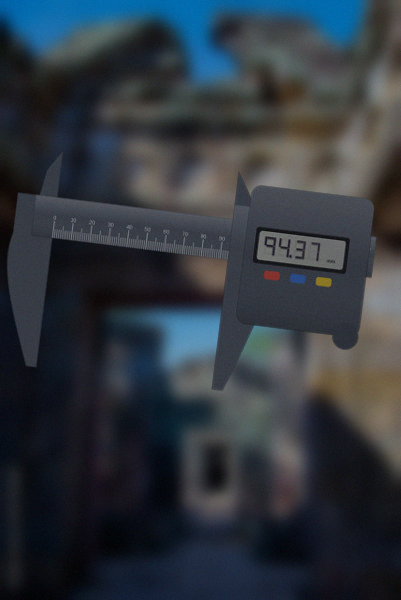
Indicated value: 94.37 mm
